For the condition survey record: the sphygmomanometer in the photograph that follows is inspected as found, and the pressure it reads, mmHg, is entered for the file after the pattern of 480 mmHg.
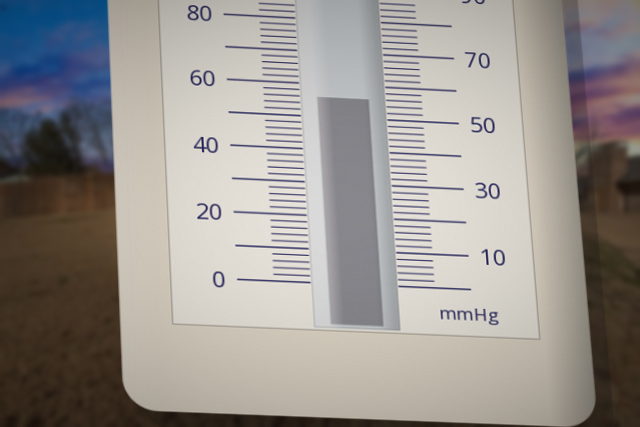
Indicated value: 56 mmHg
